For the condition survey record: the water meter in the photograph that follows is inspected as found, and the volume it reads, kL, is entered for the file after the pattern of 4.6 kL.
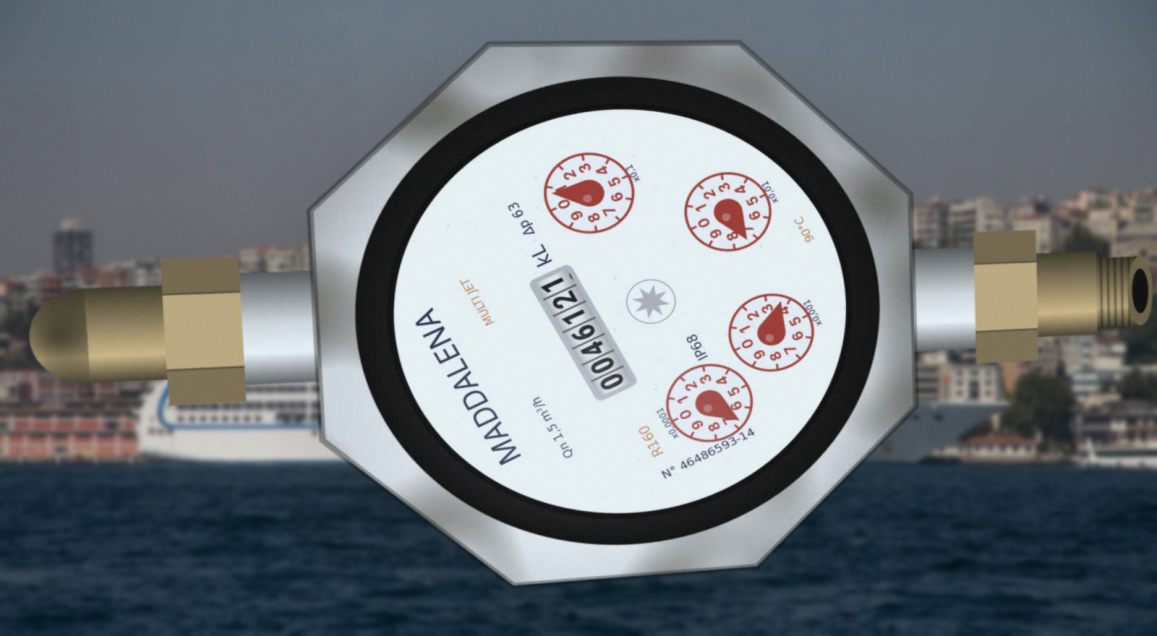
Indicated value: 46121.0736 kL
